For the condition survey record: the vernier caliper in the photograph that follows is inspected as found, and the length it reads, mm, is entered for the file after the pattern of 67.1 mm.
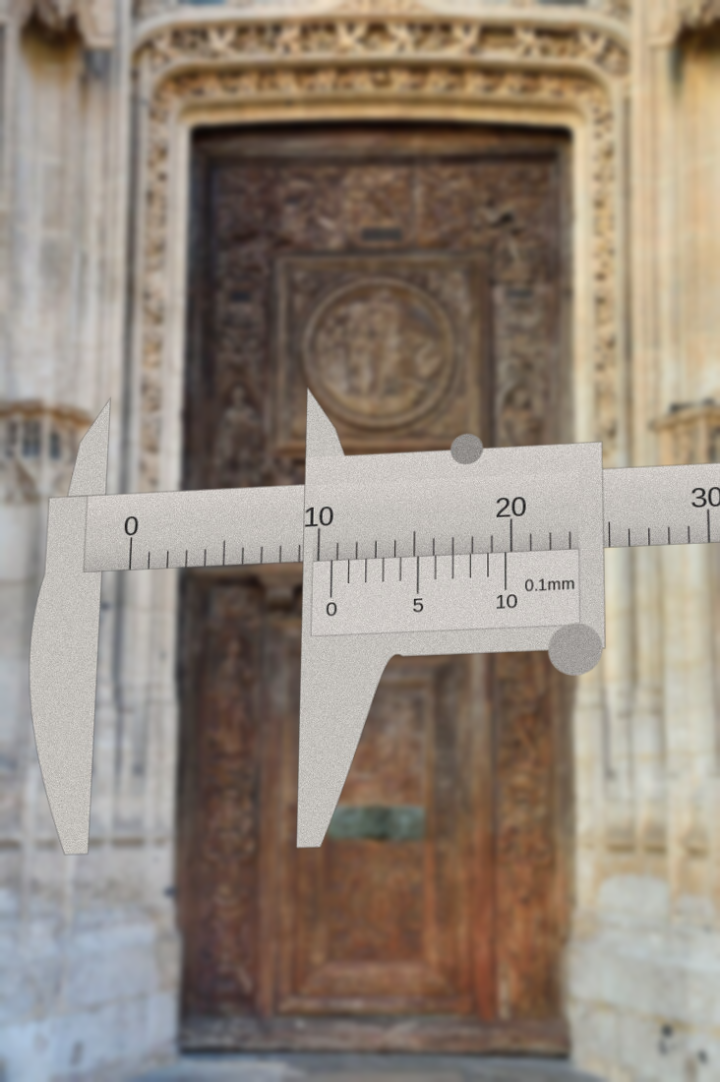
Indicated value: 10.7 mm
